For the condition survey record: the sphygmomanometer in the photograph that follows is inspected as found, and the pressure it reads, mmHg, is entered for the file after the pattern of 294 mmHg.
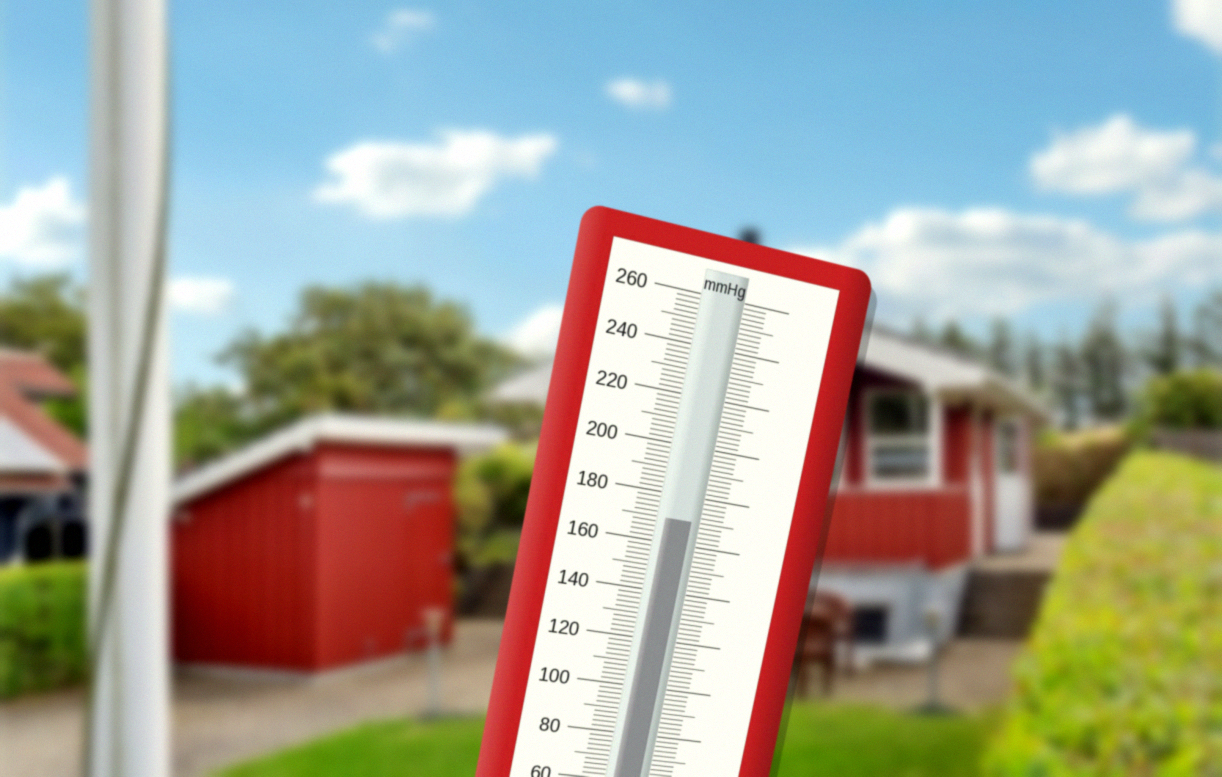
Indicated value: 170 mmHg
